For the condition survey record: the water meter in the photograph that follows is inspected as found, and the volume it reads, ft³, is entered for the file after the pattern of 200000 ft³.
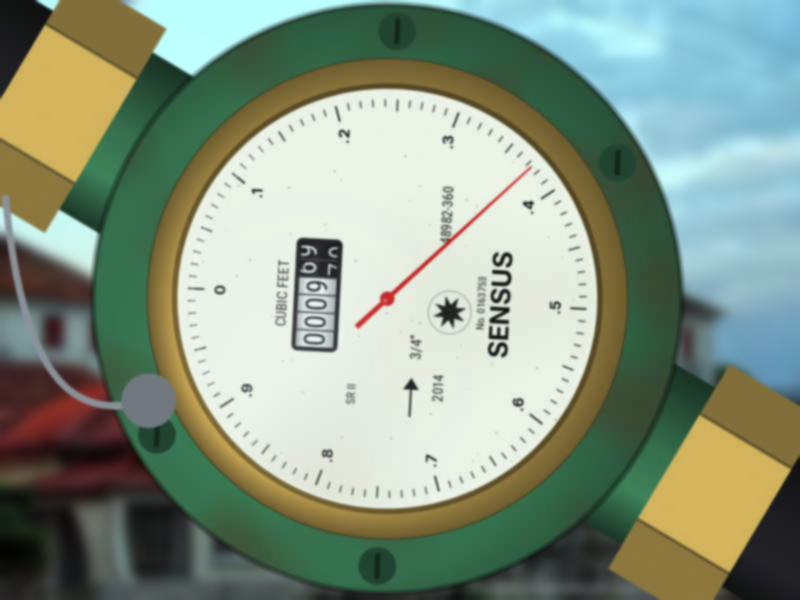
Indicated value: 969.37 ft³
